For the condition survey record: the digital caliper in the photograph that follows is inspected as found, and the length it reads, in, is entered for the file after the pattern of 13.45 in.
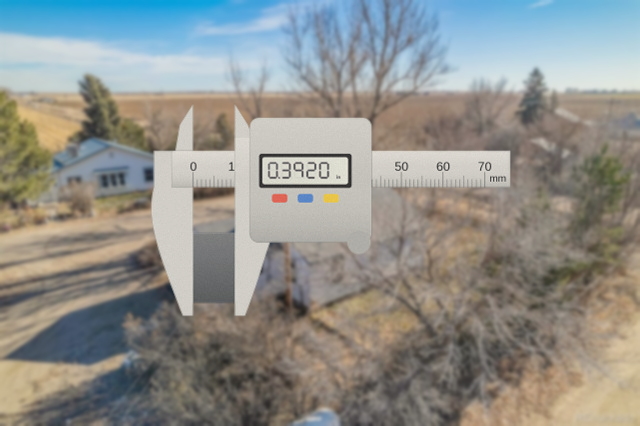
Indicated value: 0.3920 in
